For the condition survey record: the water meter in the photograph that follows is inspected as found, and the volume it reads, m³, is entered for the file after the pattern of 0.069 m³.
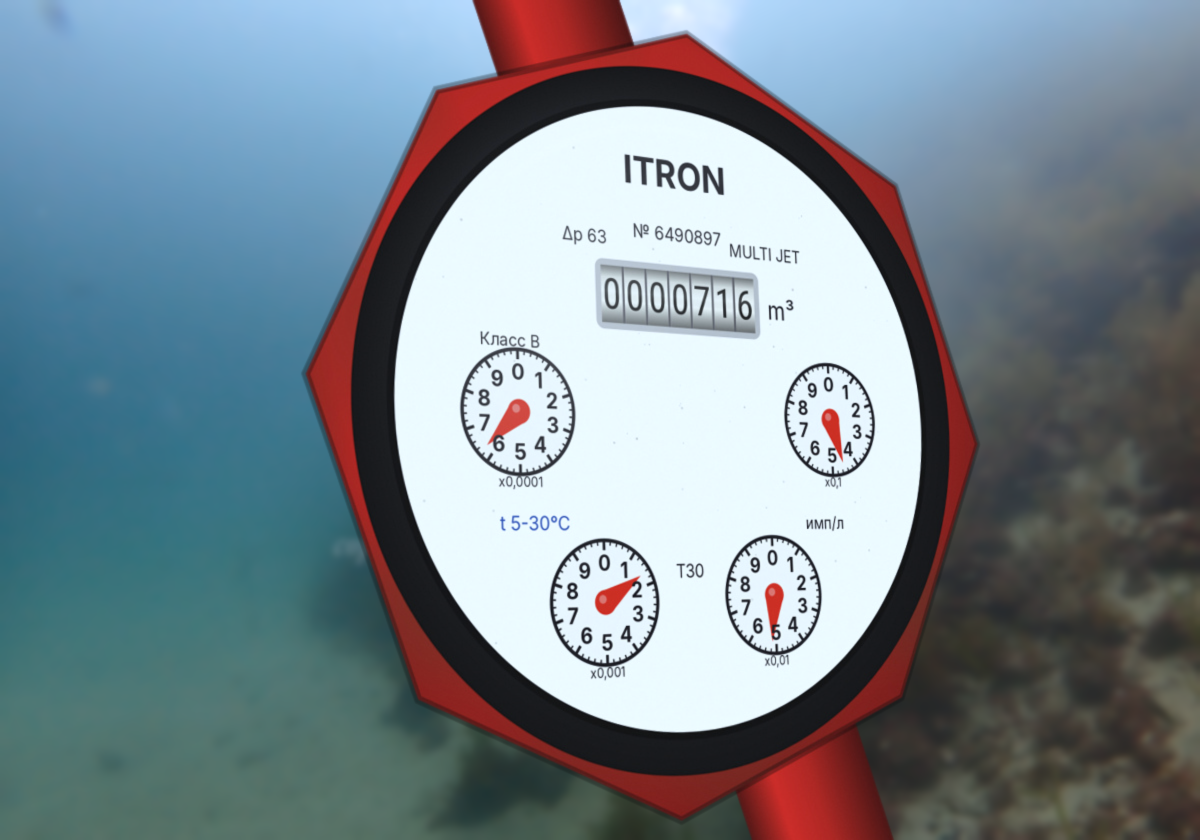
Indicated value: 716.4516 m³
